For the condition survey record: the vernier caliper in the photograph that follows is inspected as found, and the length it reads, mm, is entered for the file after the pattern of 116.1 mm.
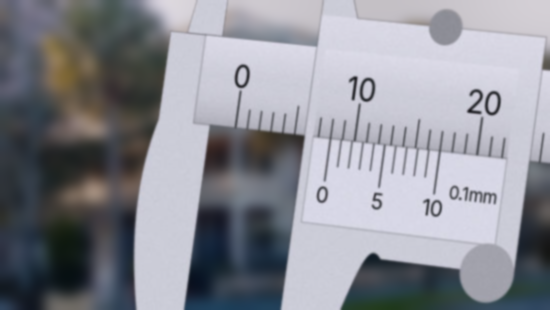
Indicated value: 8.0 mm
